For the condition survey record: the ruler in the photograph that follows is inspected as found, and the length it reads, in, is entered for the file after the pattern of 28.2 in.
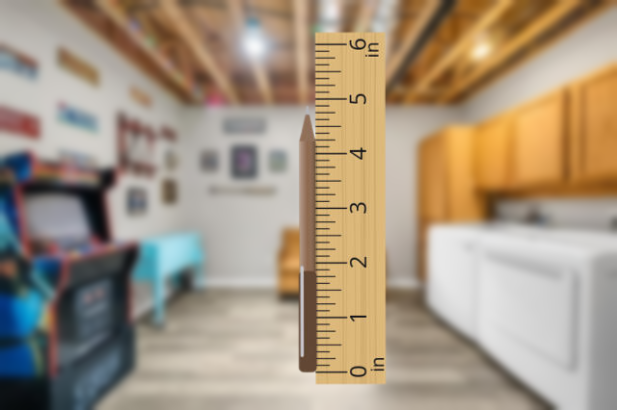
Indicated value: 4.875 in
